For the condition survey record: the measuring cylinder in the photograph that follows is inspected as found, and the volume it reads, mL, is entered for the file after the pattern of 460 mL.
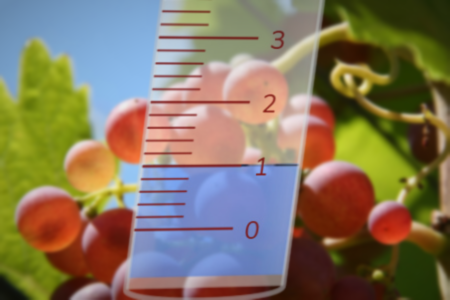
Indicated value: 1 mL
